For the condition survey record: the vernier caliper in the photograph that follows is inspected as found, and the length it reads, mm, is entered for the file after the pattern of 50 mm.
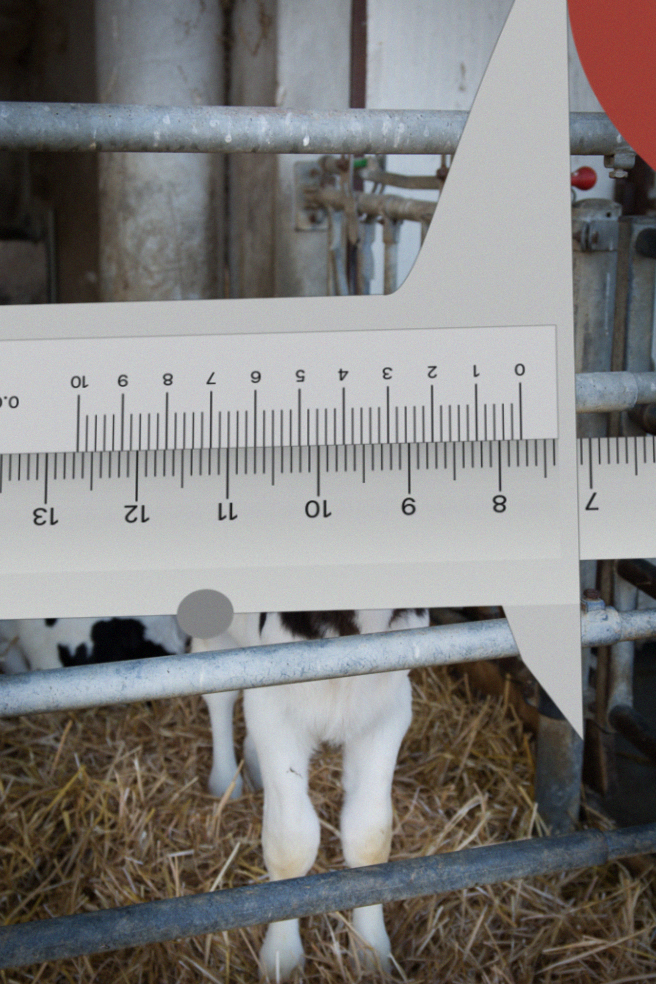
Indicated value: 77.6 mm
